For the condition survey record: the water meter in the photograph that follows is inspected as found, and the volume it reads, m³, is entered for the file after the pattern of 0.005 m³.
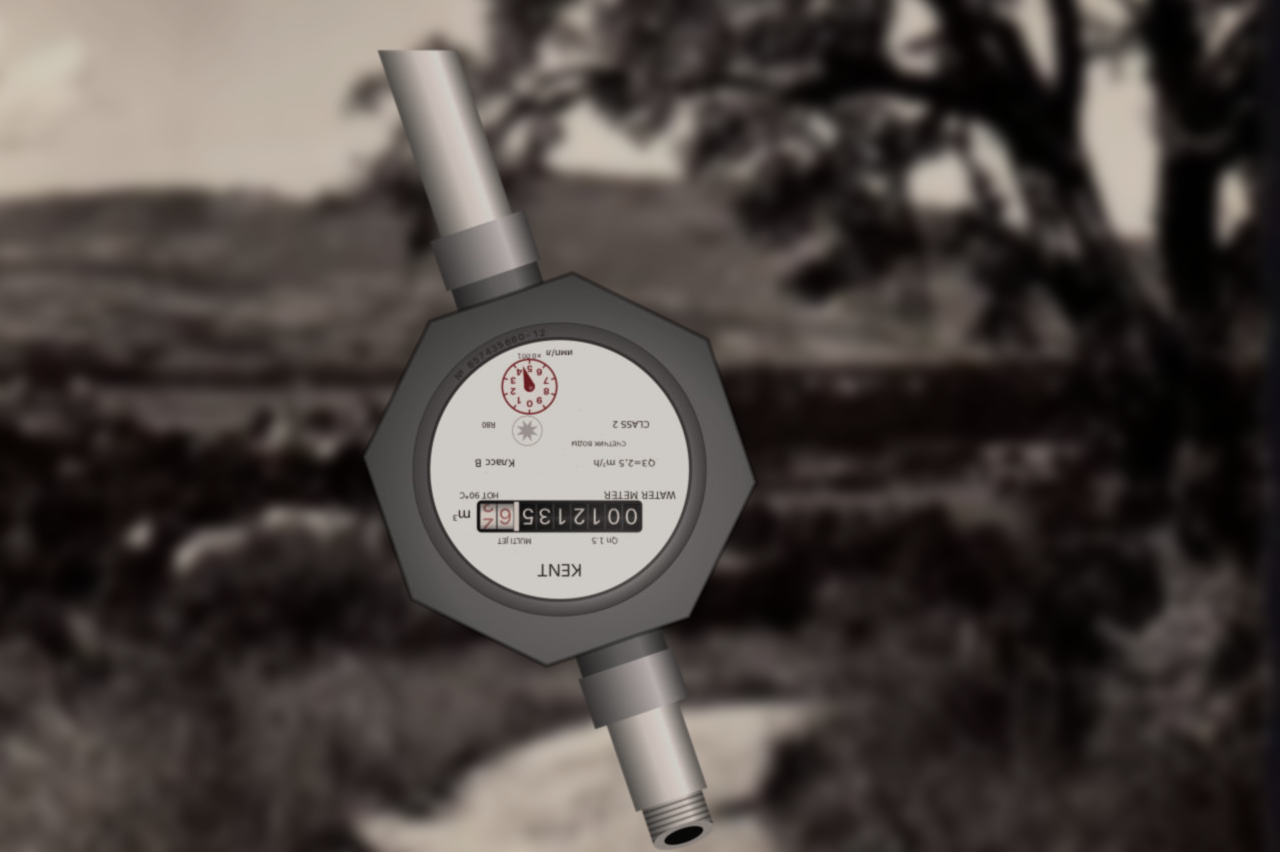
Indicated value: 12135.624 m³
